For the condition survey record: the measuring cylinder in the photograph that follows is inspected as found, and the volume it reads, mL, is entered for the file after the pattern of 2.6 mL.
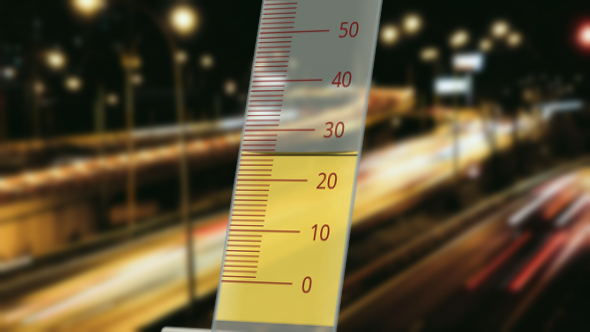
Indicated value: 25 mL
